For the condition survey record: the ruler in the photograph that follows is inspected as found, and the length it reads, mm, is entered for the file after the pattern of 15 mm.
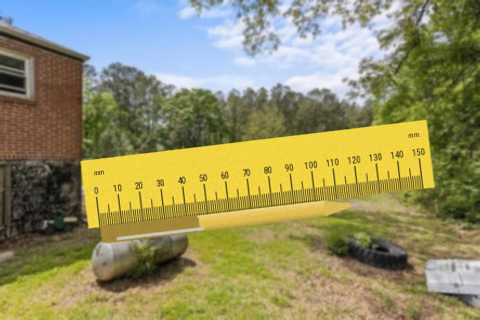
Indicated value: 120 mm
